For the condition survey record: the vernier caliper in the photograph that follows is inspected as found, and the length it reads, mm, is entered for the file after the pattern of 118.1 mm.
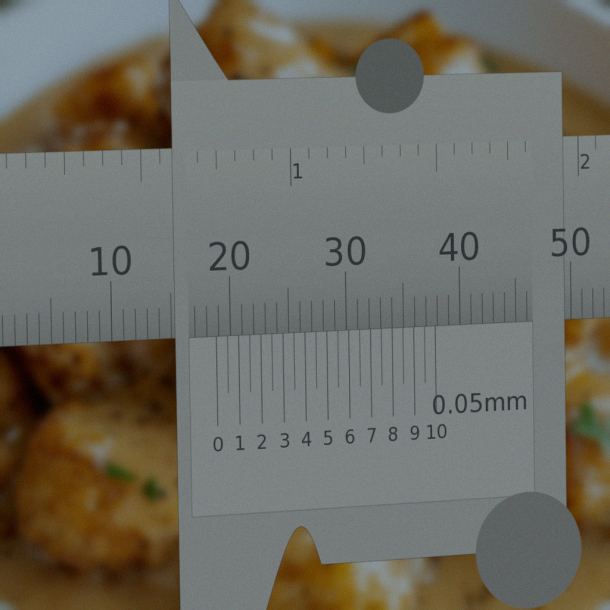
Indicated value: 18.8 mm
